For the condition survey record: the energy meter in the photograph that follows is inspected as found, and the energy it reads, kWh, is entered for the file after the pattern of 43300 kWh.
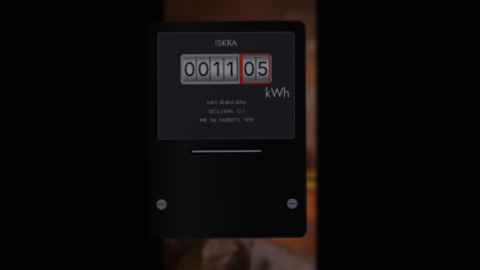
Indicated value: 11.05 kWh
